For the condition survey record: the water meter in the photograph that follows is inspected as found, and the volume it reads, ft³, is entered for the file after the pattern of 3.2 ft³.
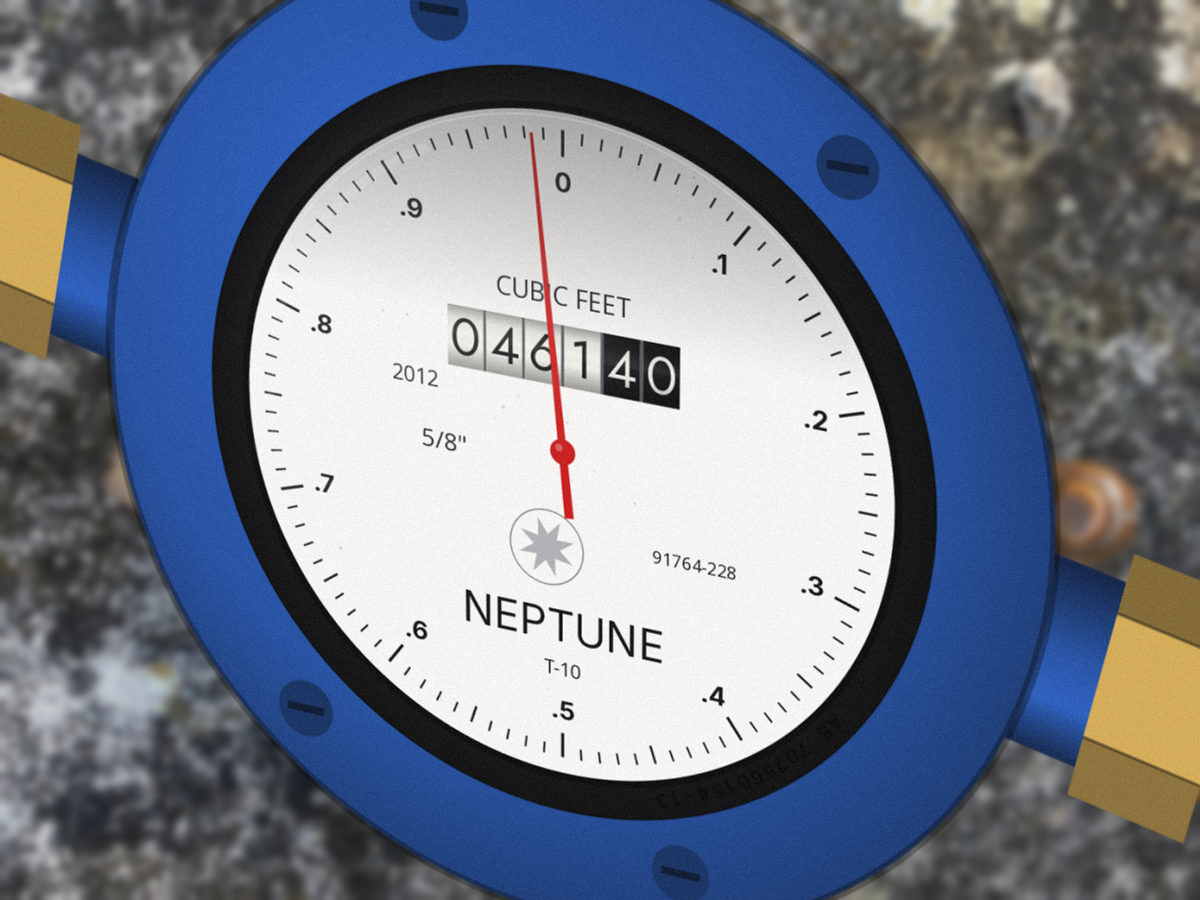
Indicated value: 46139.98 ft³
